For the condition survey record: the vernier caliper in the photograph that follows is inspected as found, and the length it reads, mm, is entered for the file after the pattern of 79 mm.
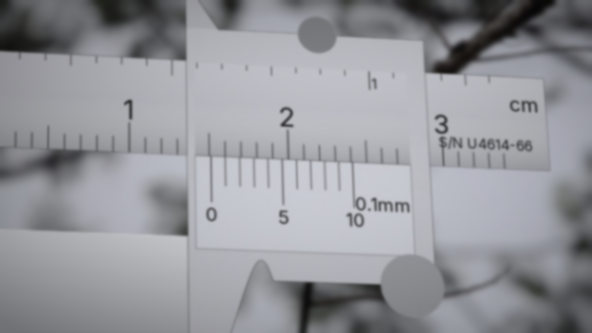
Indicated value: 15.1 mm
